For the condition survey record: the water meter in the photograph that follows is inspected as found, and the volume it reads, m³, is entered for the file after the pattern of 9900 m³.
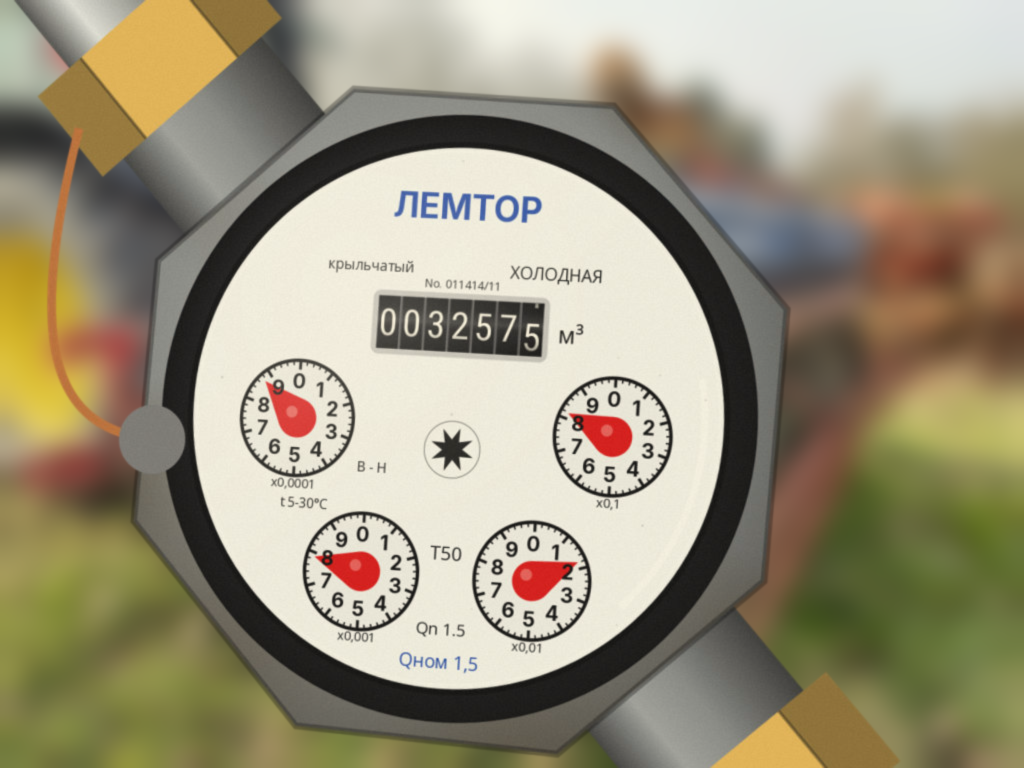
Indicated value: 32574.8178 m³
